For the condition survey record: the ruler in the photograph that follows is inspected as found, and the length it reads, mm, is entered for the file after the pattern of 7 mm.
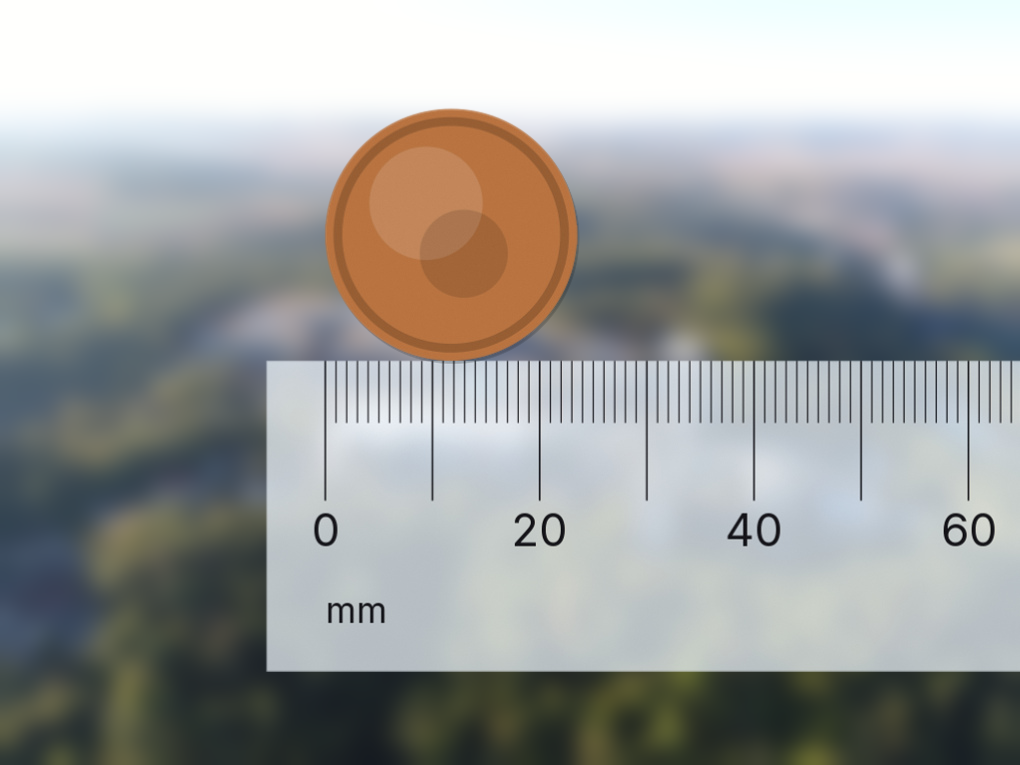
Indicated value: 23.5 mm
